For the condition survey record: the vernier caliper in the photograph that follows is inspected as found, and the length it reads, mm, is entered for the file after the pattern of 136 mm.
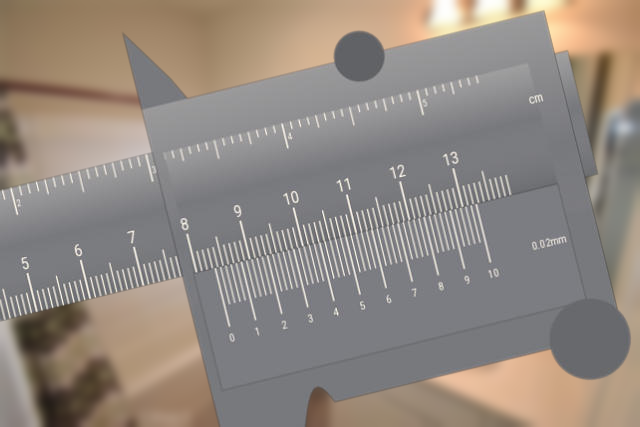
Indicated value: 83.5 mm
